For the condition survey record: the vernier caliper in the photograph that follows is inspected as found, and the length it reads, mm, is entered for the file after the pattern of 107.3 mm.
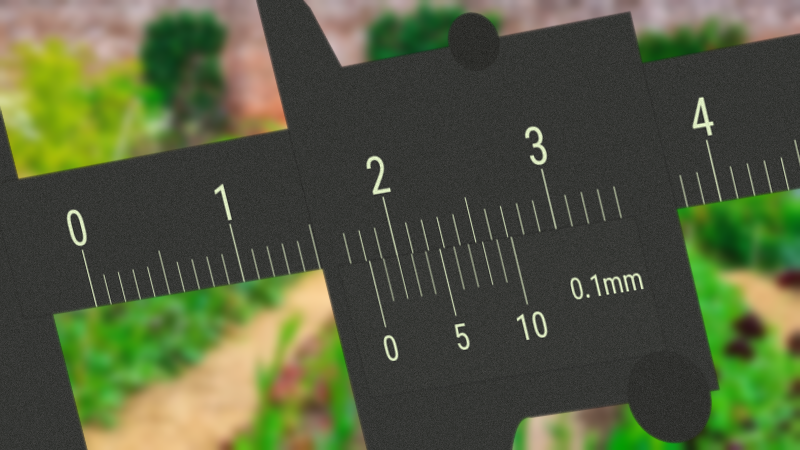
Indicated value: 18.2 mm
